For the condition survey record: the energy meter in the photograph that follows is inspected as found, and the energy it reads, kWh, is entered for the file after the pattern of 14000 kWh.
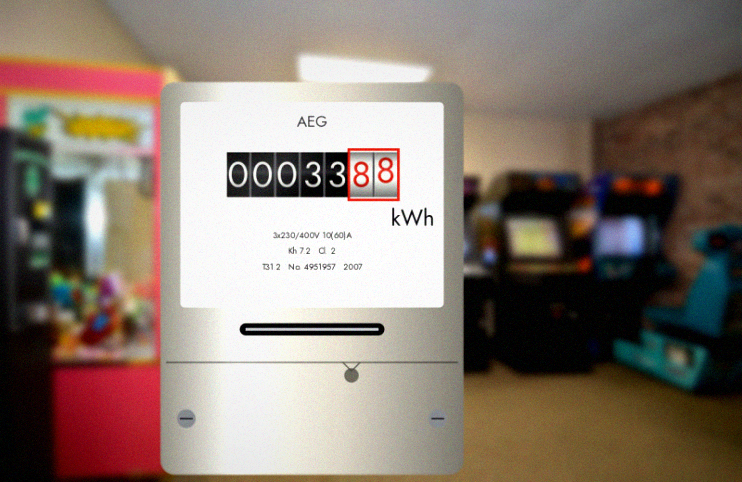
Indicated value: 33.88 kWh
